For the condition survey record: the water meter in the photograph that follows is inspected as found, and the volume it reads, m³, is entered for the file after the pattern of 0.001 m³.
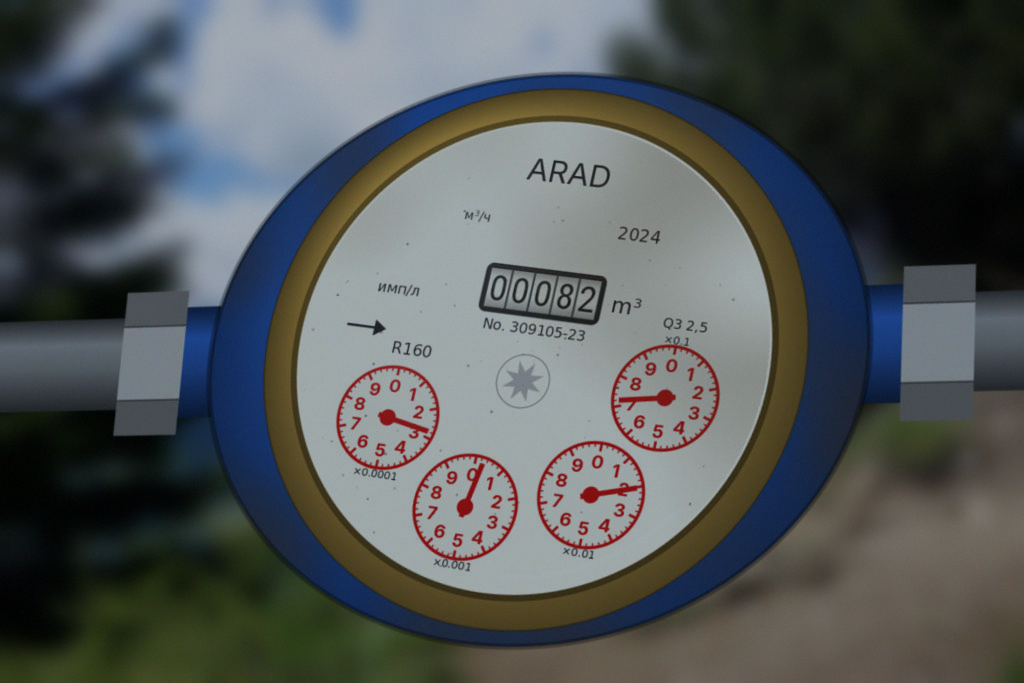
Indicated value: 82.7202 m³
